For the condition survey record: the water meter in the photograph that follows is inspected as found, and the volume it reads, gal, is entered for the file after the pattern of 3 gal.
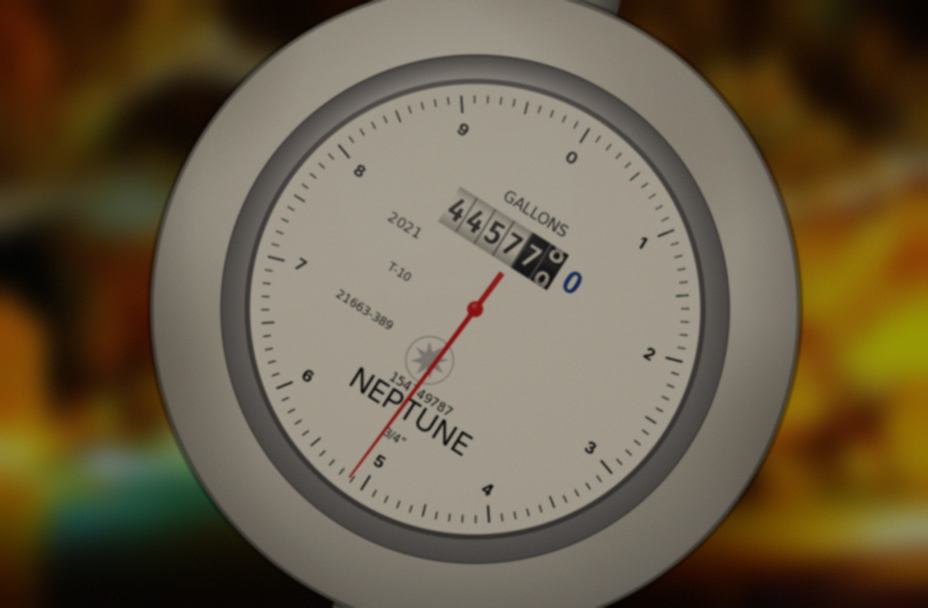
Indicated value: 4457785.1 gal
